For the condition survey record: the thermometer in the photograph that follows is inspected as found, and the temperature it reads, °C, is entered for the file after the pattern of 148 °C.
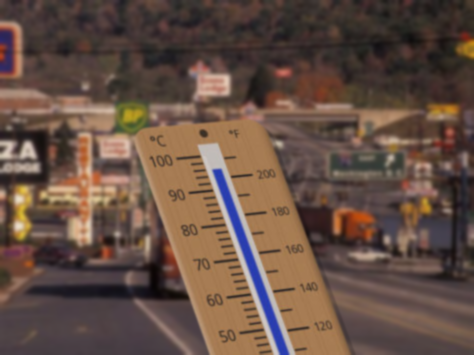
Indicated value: 96 °C
